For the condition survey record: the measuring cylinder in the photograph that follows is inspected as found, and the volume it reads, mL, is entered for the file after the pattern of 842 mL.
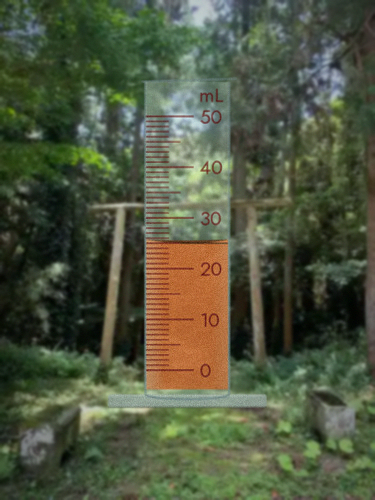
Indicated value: 25 mL
